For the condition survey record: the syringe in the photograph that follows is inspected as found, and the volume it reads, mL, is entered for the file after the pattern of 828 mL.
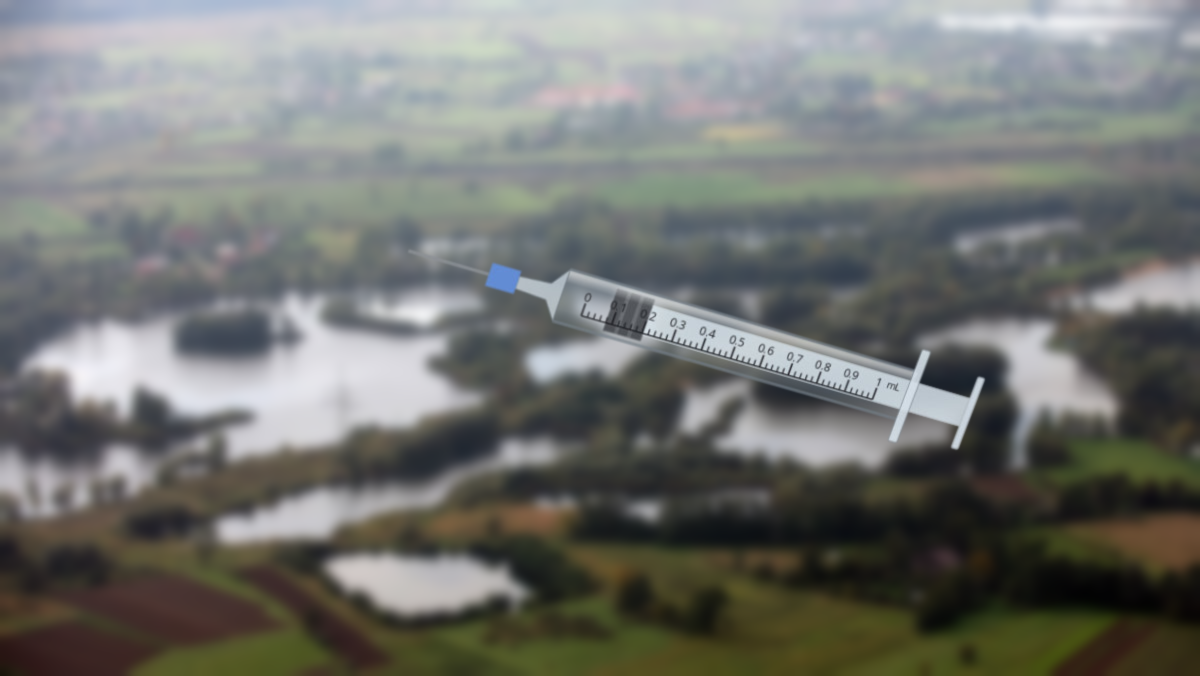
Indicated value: 0.08 mL
